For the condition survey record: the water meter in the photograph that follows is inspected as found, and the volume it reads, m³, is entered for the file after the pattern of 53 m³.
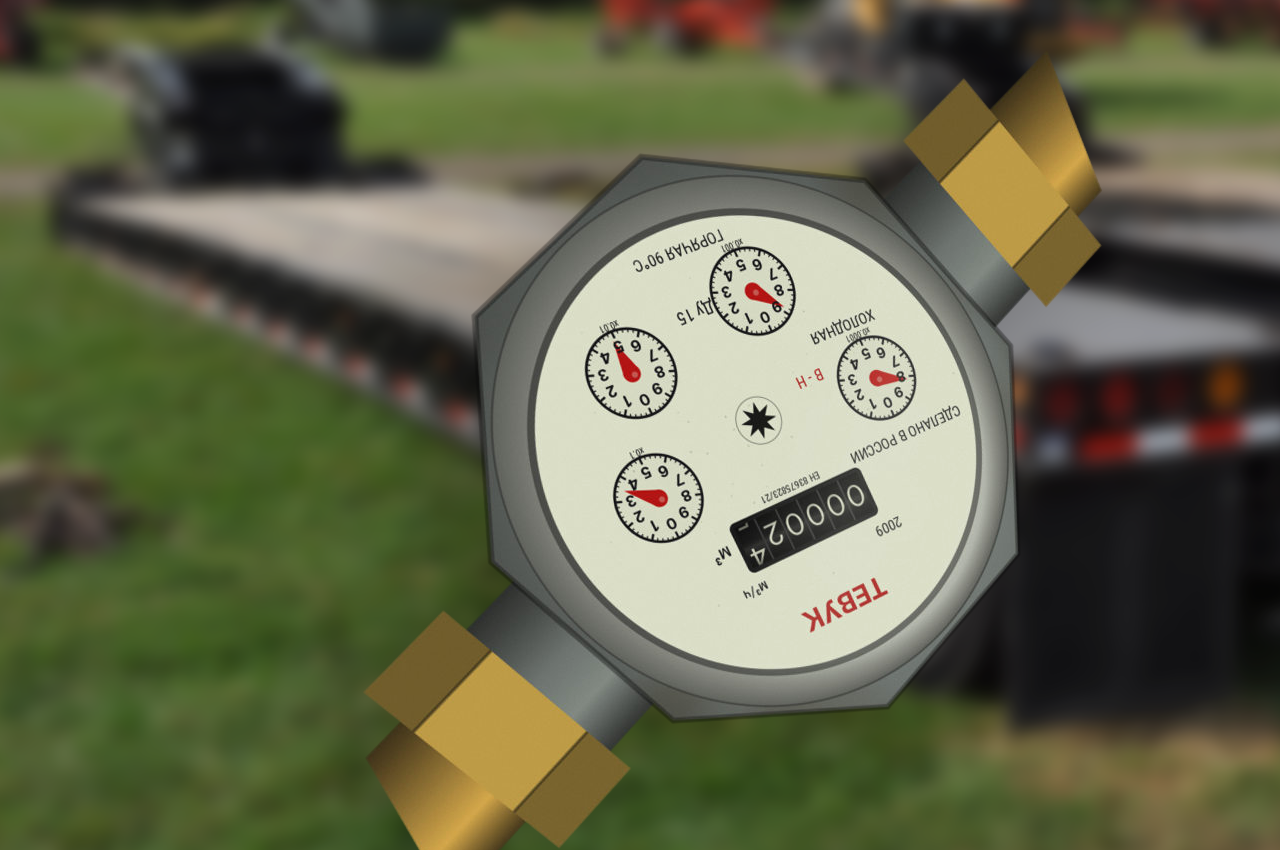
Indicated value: 24.3488 m³
